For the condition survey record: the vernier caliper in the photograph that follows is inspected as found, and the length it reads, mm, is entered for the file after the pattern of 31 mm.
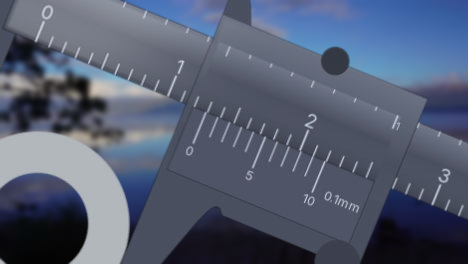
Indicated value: 12.9 mm
